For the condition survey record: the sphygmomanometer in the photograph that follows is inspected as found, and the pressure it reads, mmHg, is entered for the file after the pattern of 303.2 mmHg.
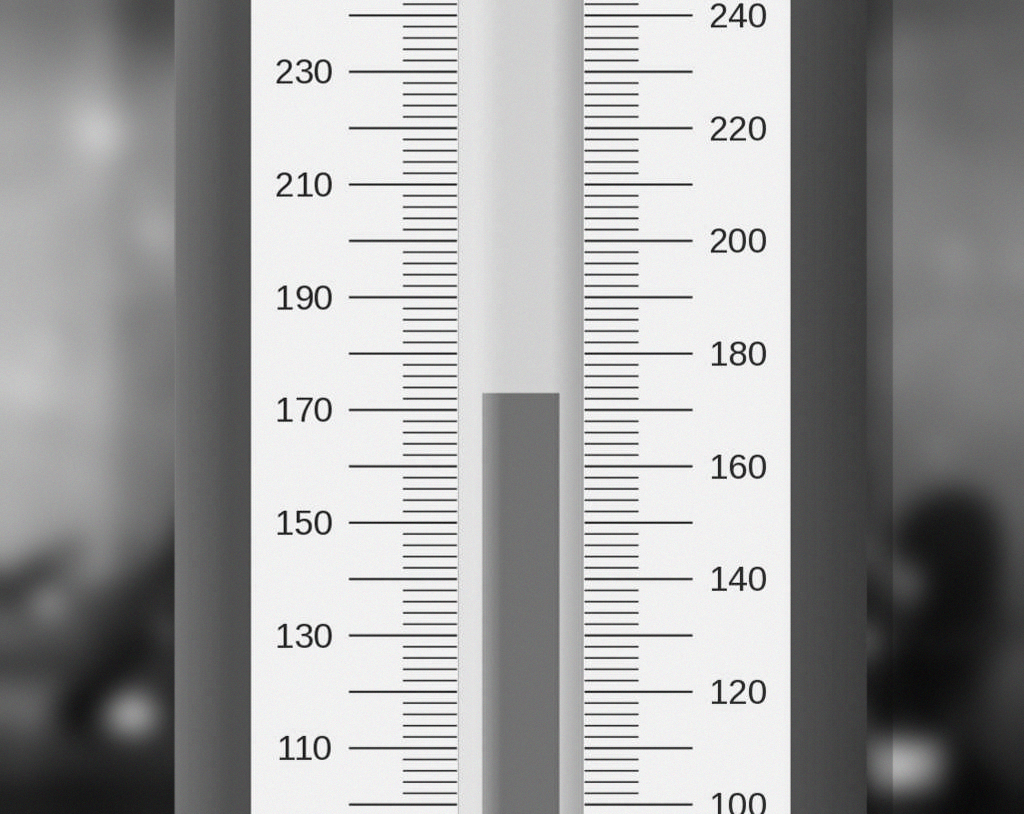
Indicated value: 173 mmHg
